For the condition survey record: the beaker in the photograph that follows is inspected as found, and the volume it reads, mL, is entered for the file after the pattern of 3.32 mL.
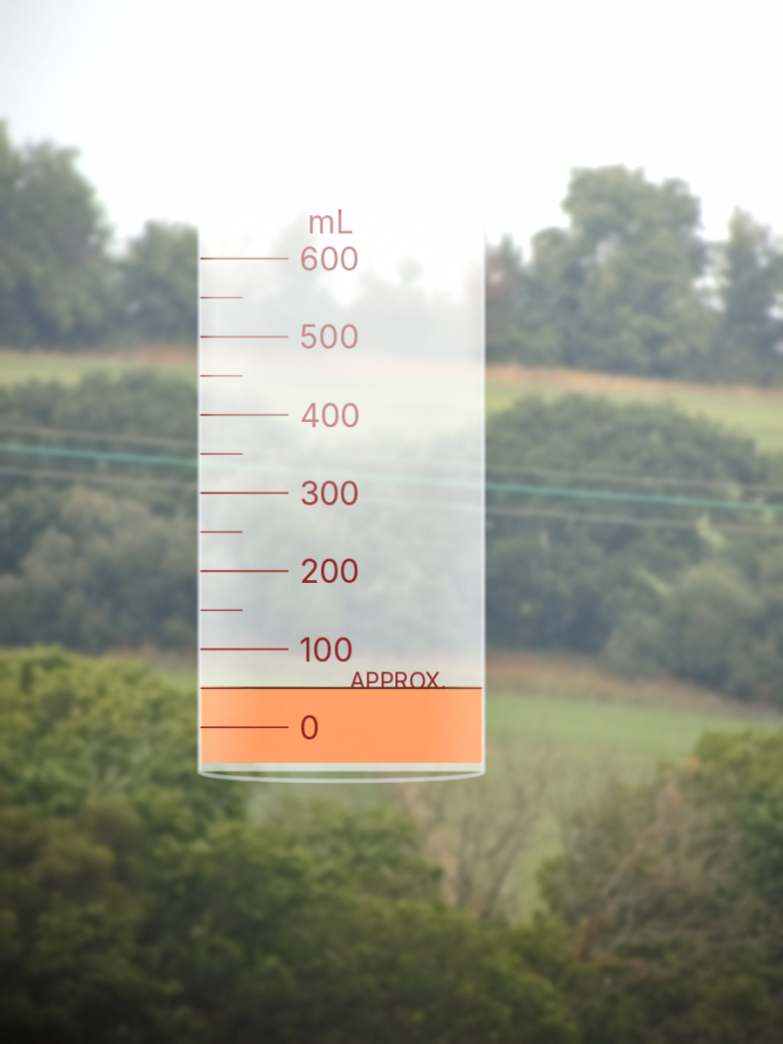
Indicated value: 50 mL
